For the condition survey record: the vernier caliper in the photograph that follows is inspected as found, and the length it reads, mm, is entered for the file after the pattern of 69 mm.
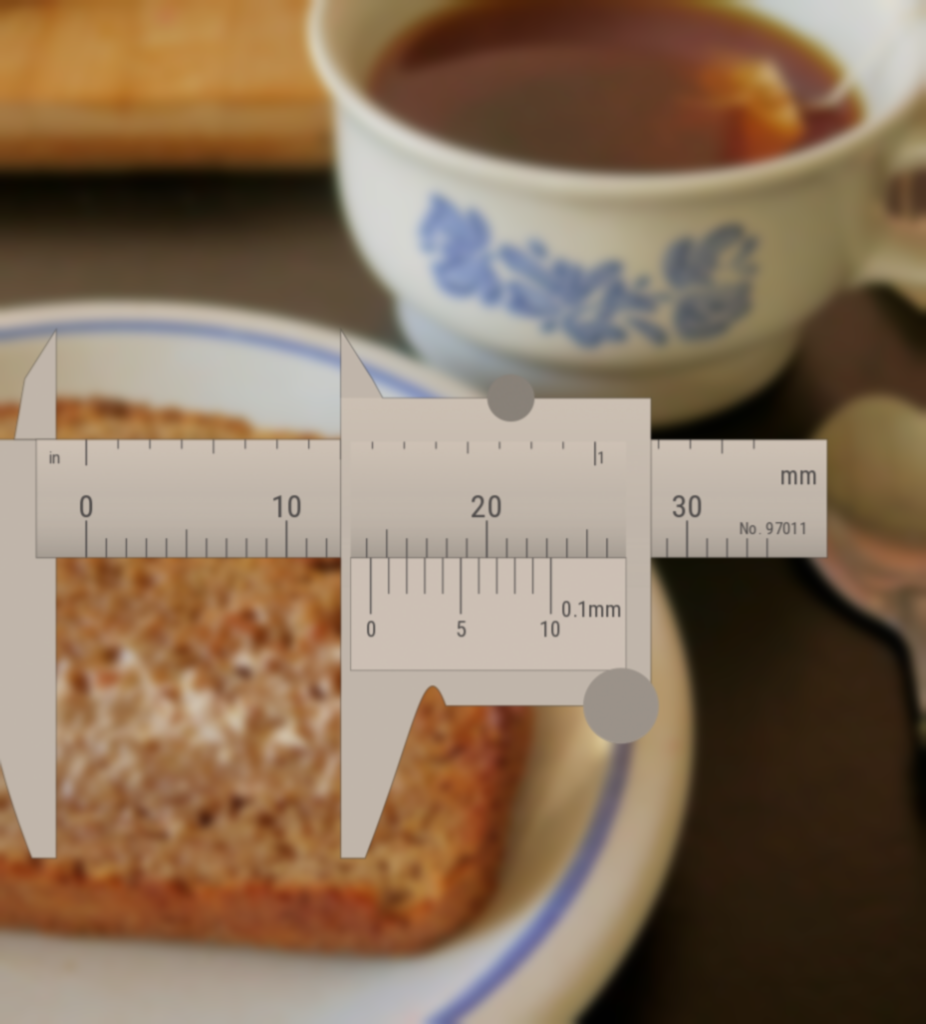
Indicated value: 14.2 mm
